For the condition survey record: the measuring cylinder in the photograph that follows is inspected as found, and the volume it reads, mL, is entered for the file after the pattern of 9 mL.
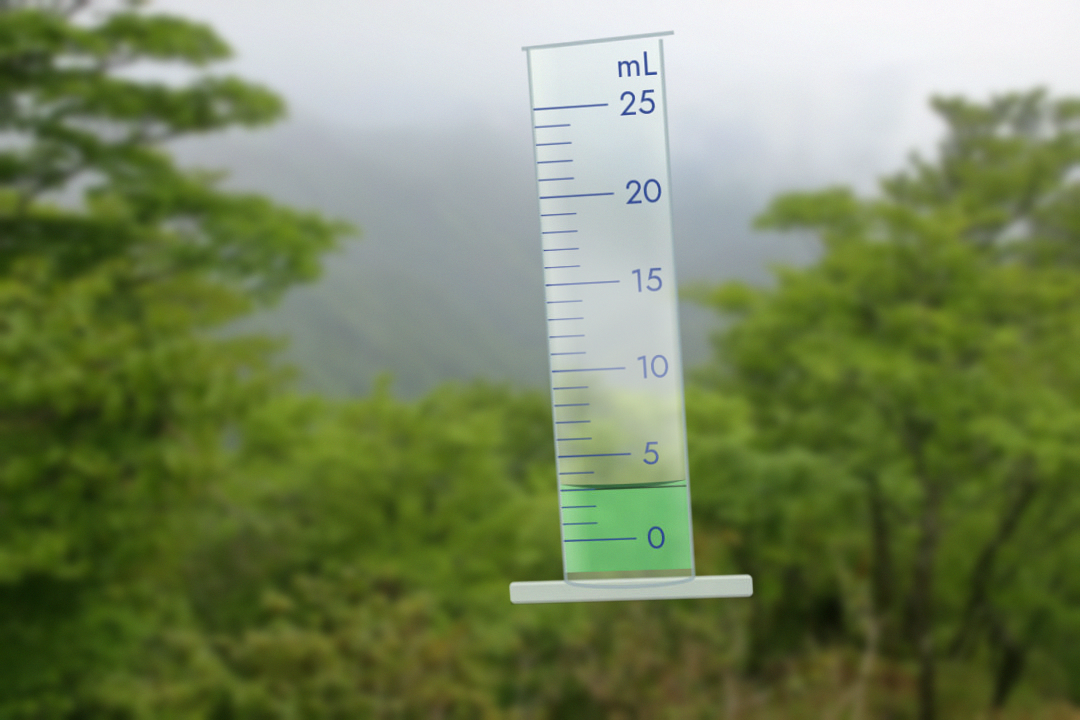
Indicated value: 3 mL
